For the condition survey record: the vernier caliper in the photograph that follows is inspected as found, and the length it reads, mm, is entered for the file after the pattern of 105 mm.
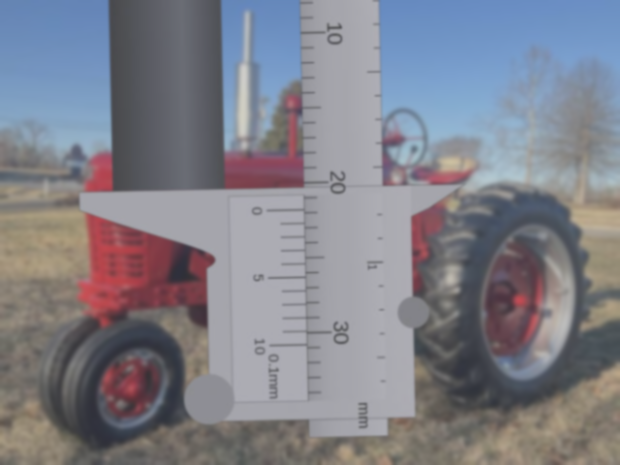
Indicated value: 21.8 mm
